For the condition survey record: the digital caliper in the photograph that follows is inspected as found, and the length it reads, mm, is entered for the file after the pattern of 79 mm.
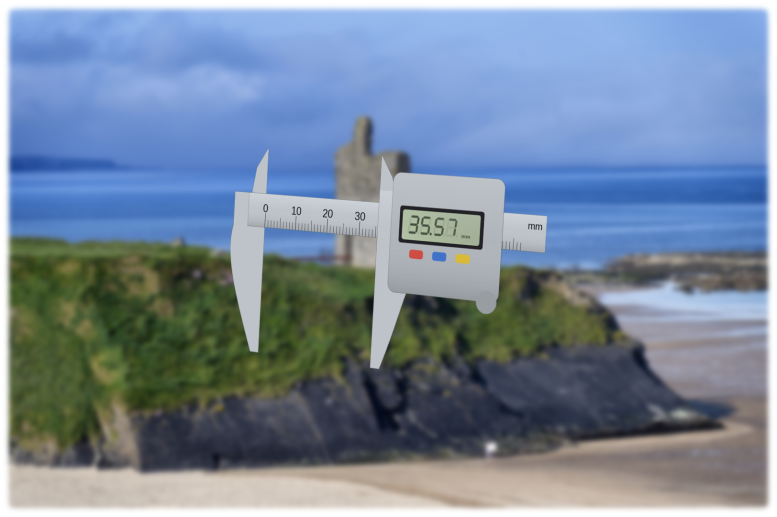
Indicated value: 35.57 mm
